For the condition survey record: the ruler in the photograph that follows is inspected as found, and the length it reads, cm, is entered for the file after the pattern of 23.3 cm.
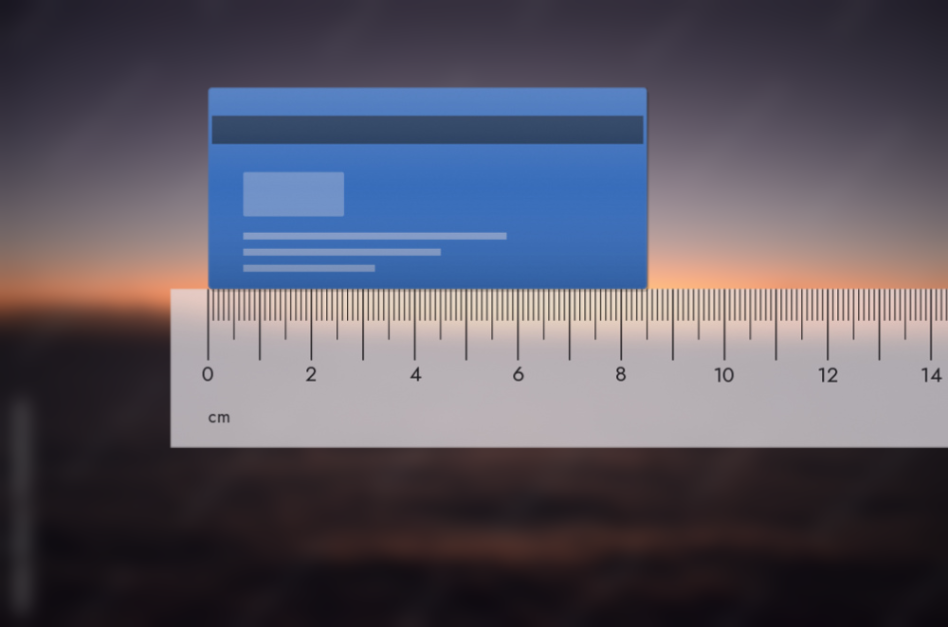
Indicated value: 8.5 cm
